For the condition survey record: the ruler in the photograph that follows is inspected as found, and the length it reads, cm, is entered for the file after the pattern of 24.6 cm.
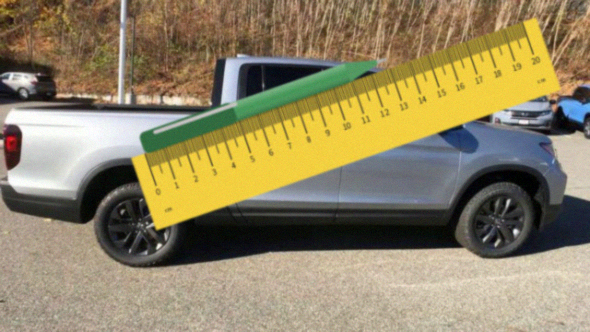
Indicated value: 13 cm
